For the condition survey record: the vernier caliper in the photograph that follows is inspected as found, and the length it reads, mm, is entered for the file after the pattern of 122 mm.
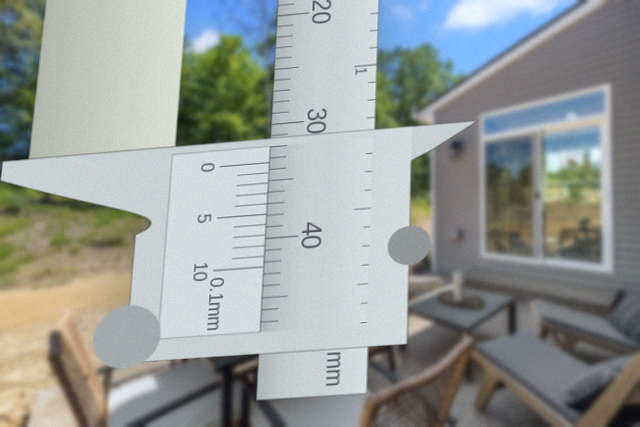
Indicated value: 33.4 mm
